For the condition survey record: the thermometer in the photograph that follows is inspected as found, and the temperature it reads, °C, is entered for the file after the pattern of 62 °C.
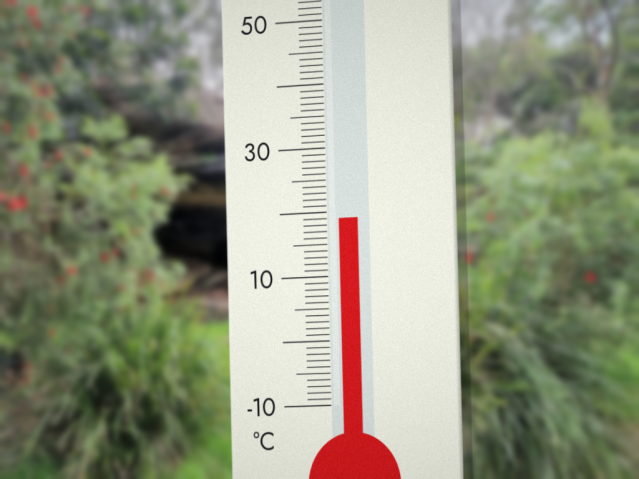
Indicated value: 19 °C
